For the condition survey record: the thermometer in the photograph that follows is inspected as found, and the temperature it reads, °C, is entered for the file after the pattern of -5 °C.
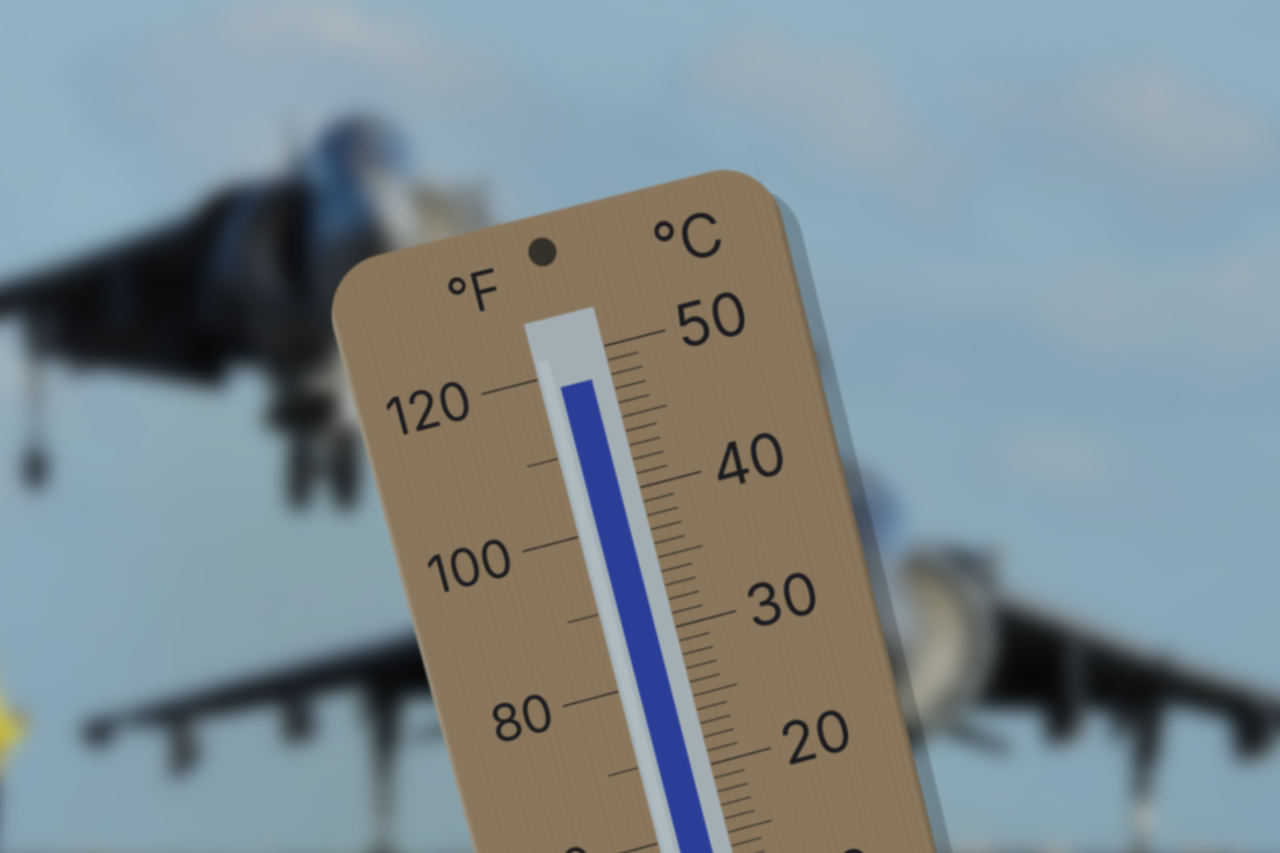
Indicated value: 48 °C
